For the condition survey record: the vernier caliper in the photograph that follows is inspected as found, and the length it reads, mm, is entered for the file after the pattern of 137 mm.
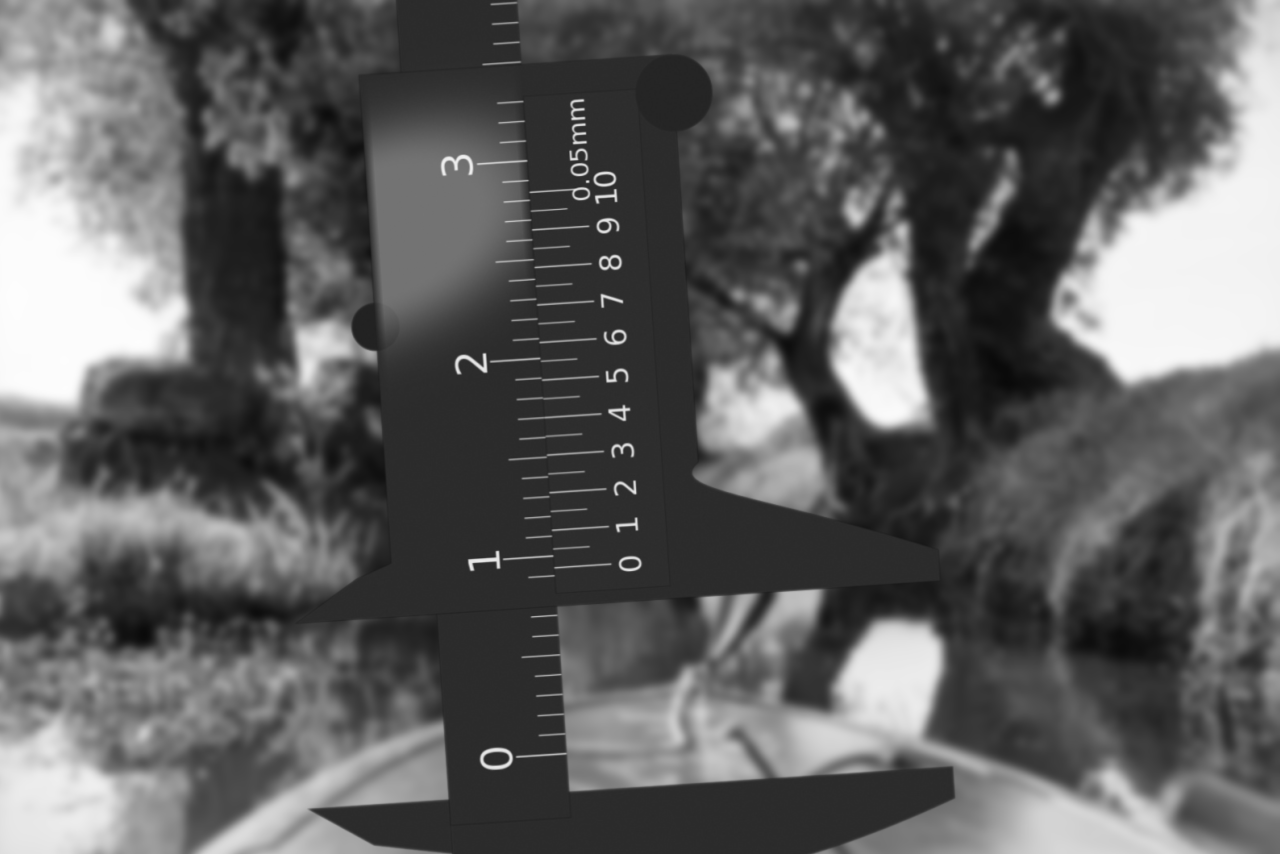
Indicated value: 9.4 mm
